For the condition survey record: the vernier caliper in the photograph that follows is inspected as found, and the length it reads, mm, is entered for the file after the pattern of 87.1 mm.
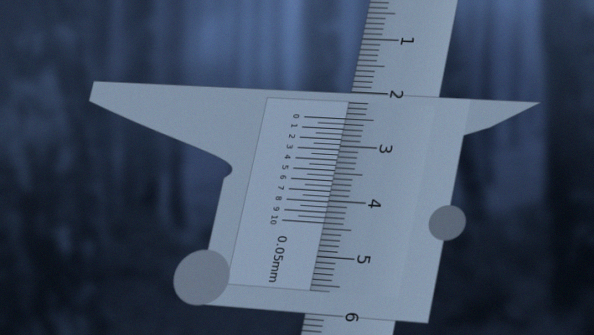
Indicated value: 25.0 mm
